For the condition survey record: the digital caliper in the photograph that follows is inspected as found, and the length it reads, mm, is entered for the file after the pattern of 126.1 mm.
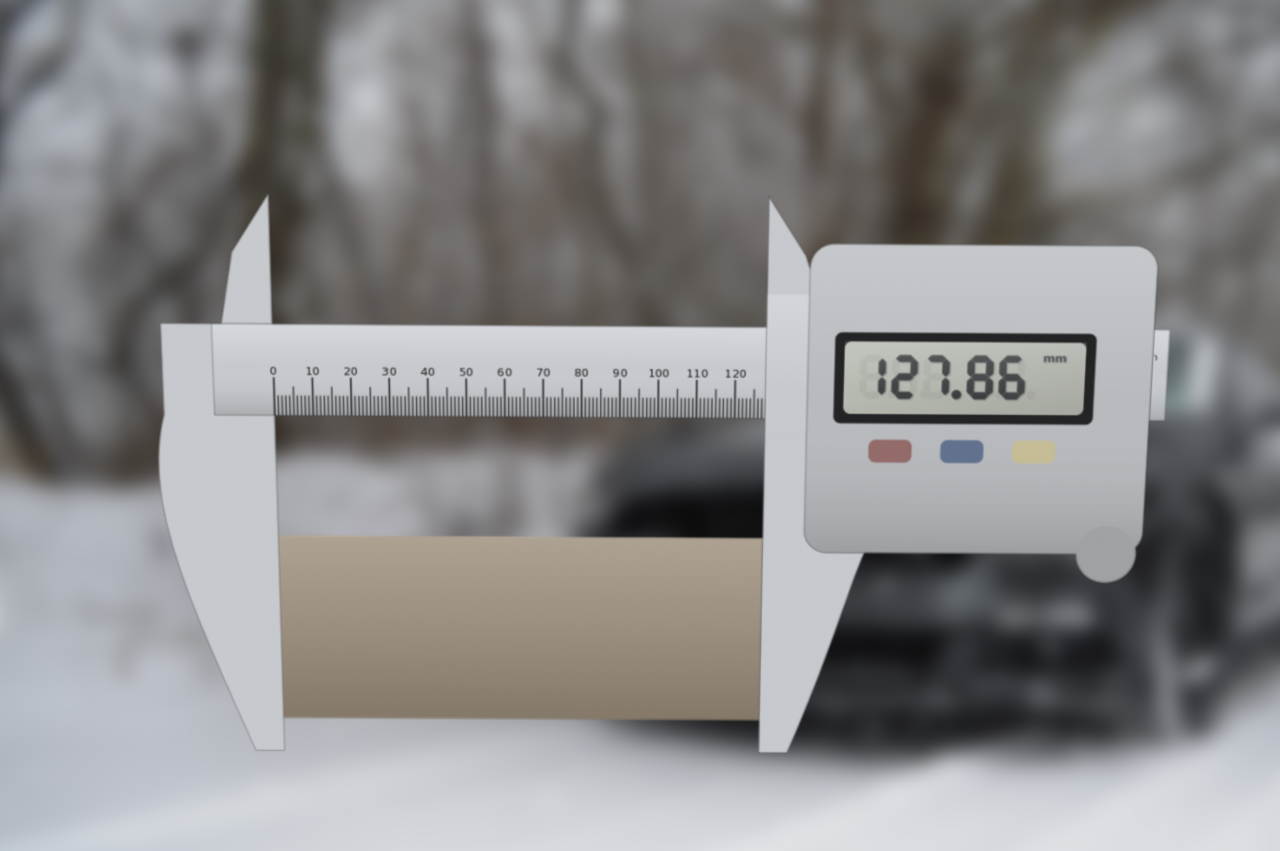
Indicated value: 127.86 mm
